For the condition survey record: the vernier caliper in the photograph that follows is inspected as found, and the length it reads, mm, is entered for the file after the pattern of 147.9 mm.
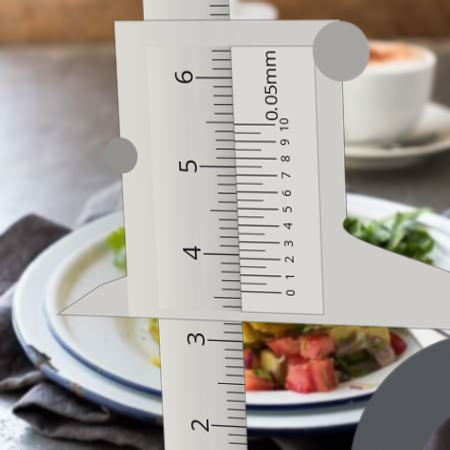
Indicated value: 35.8 mm
